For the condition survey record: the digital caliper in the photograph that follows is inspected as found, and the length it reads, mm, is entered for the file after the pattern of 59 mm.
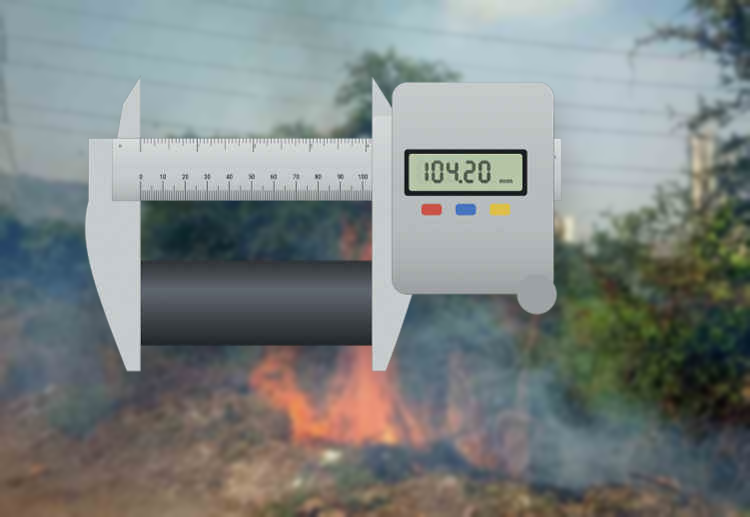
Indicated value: 104.20 mm
